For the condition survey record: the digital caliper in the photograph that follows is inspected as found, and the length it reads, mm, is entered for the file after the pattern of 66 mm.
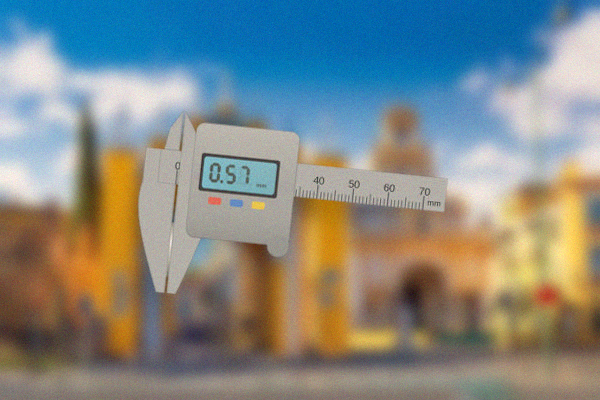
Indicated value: 0.57 mm
